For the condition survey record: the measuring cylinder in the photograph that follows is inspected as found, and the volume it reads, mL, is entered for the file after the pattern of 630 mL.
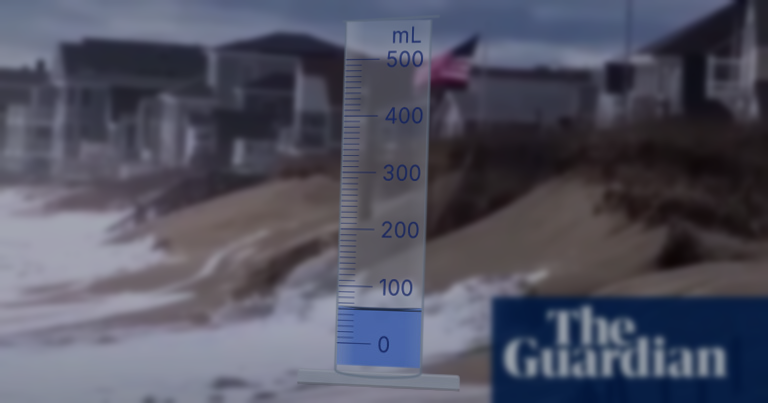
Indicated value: 60 mL
